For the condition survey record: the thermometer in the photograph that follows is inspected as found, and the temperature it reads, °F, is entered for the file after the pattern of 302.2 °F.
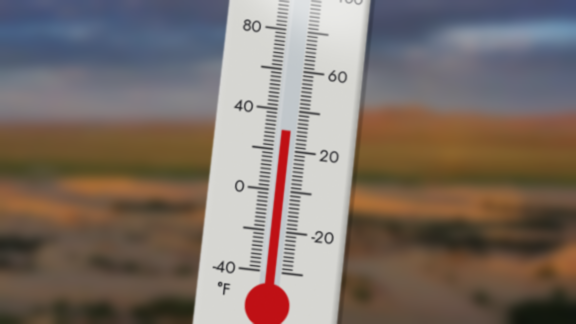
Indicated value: 30 °F
